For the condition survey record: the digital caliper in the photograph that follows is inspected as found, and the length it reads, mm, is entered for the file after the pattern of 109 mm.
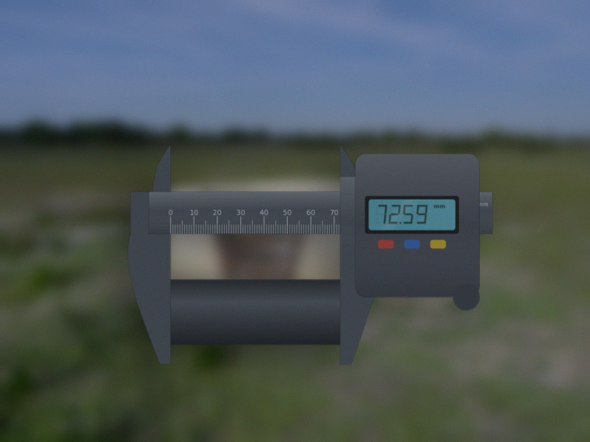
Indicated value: 72.59 mm
